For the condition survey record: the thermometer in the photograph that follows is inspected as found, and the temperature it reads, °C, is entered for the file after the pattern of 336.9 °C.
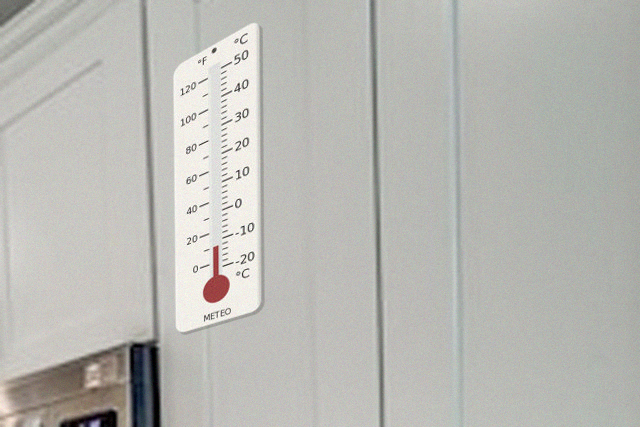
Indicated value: -12 °C
